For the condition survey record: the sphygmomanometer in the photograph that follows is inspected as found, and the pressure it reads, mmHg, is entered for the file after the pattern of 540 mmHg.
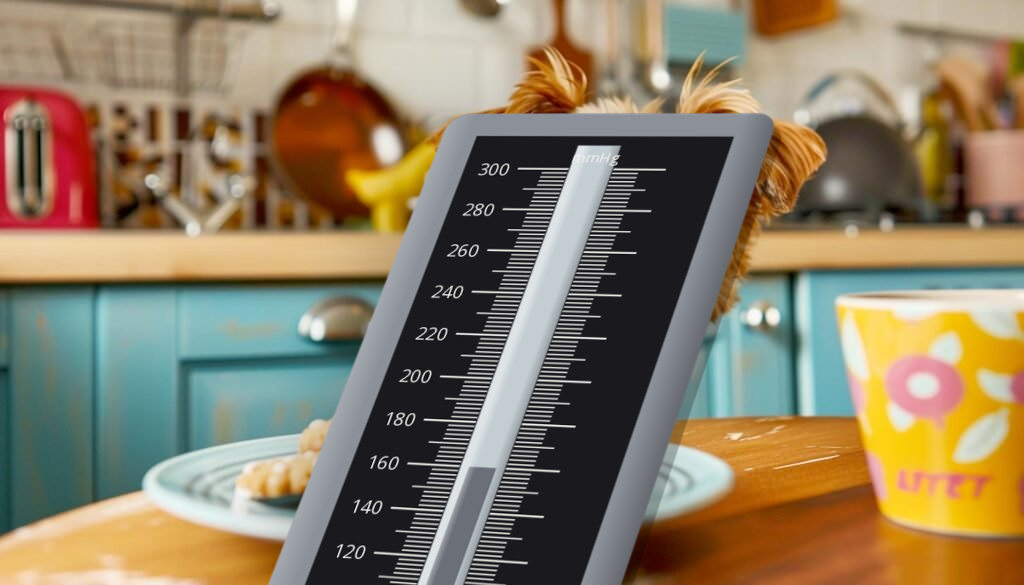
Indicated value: 160 mmHg
